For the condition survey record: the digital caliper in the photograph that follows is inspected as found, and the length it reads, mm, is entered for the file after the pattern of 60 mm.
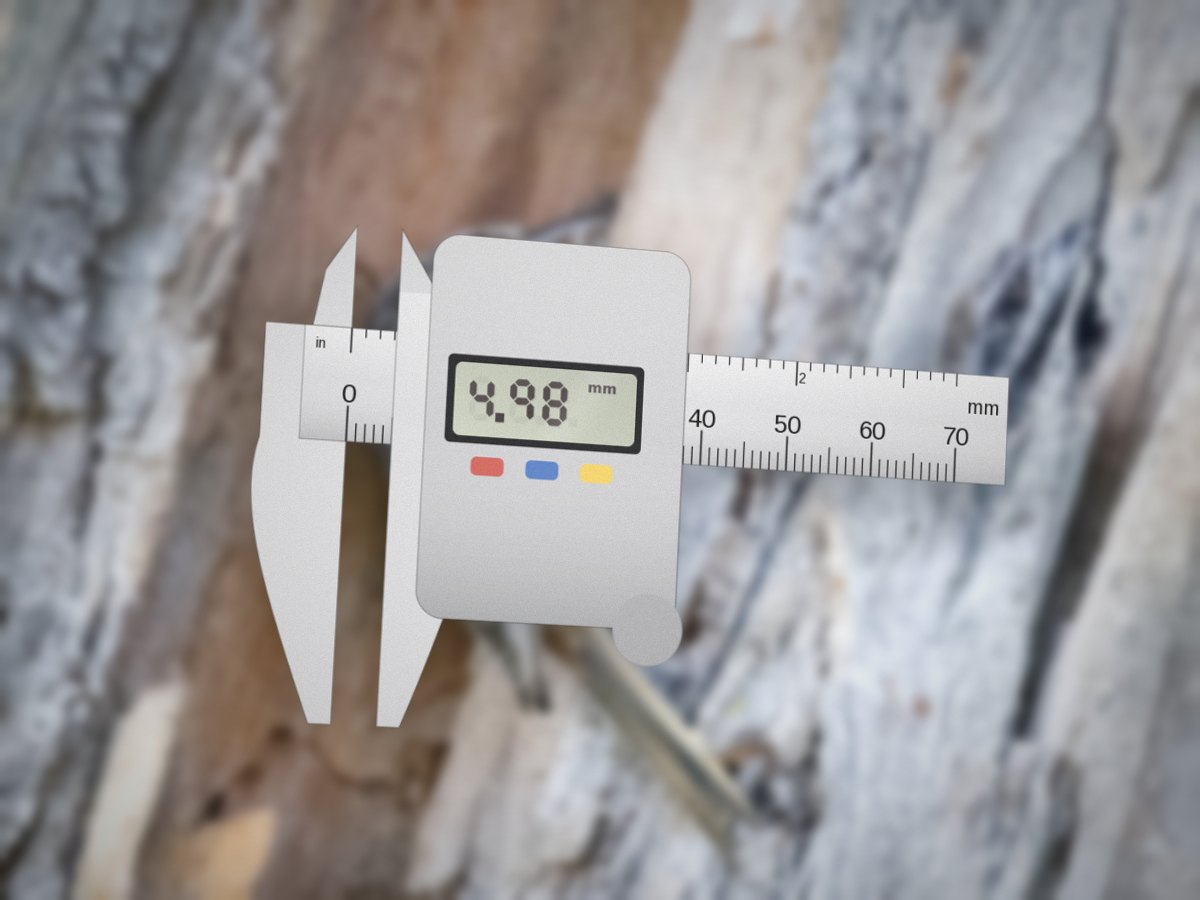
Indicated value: 4.98 mm
